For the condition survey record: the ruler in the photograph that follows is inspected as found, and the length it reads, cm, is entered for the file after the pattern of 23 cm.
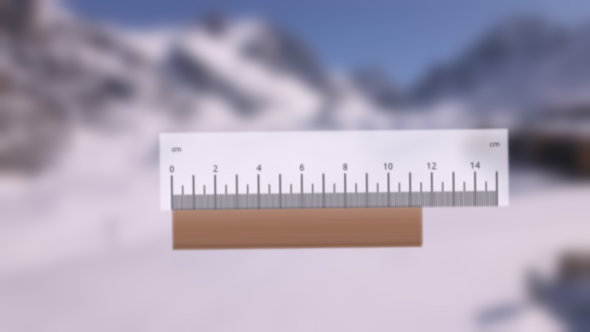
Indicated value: 11.5 cm
